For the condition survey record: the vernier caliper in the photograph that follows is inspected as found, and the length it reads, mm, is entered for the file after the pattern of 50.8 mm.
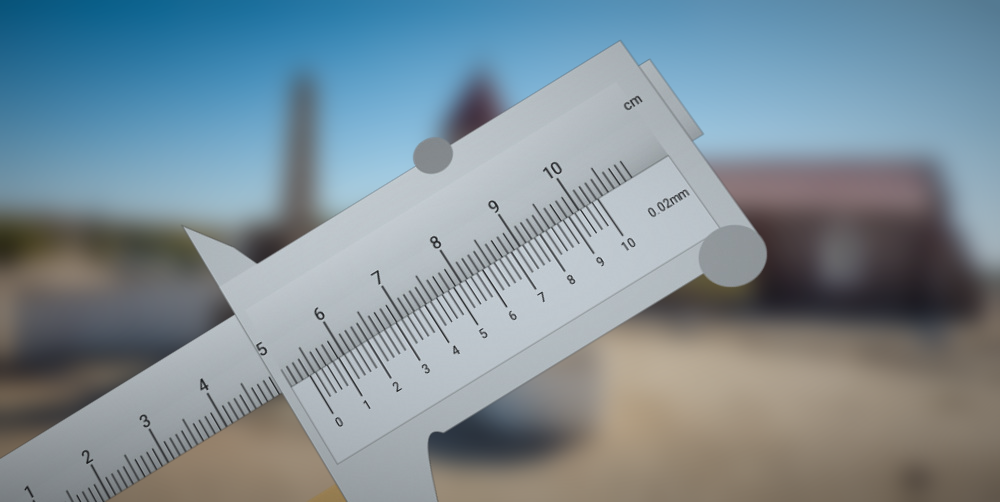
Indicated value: 54.2 mm
